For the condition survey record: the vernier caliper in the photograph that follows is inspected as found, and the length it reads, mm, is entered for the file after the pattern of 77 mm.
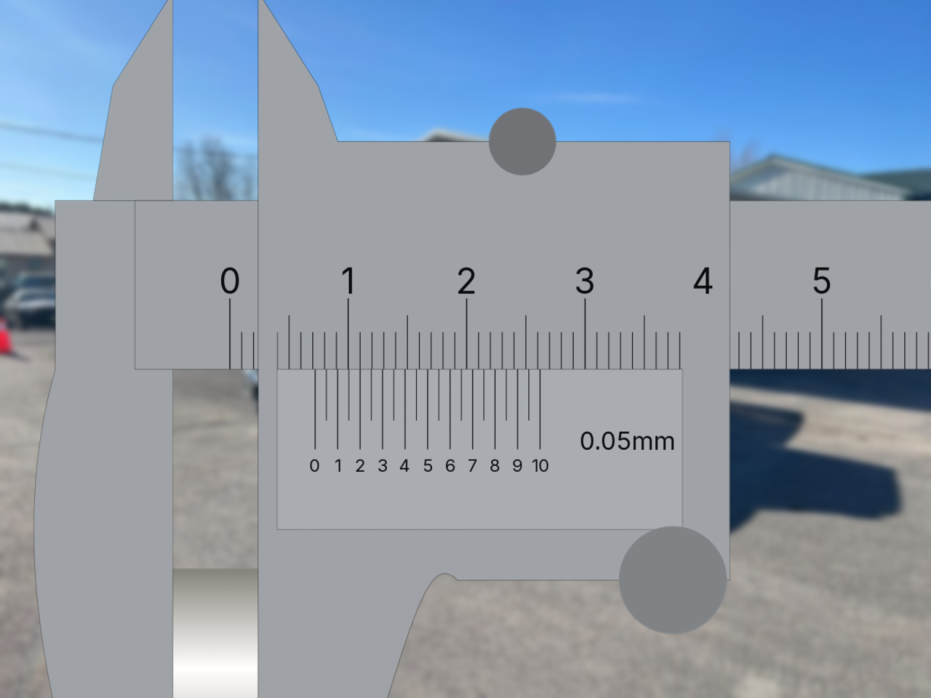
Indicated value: 7.2 mm
